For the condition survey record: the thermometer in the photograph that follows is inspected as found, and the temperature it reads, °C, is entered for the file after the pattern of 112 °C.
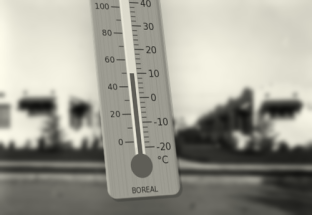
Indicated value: 10 °C
